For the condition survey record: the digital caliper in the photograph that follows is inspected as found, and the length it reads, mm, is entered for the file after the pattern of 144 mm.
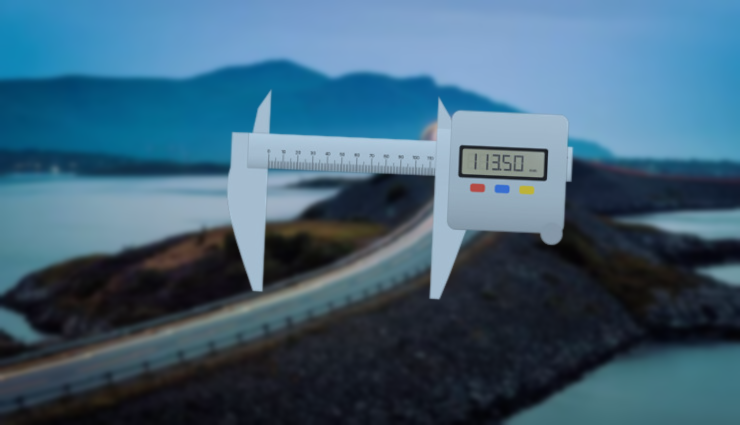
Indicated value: 113.50 mm
